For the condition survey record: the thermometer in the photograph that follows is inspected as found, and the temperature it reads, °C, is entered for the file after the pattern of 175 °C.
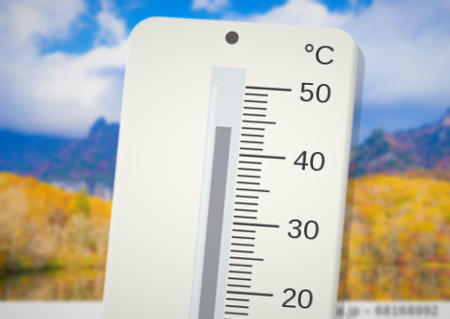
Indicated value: 44 °C
